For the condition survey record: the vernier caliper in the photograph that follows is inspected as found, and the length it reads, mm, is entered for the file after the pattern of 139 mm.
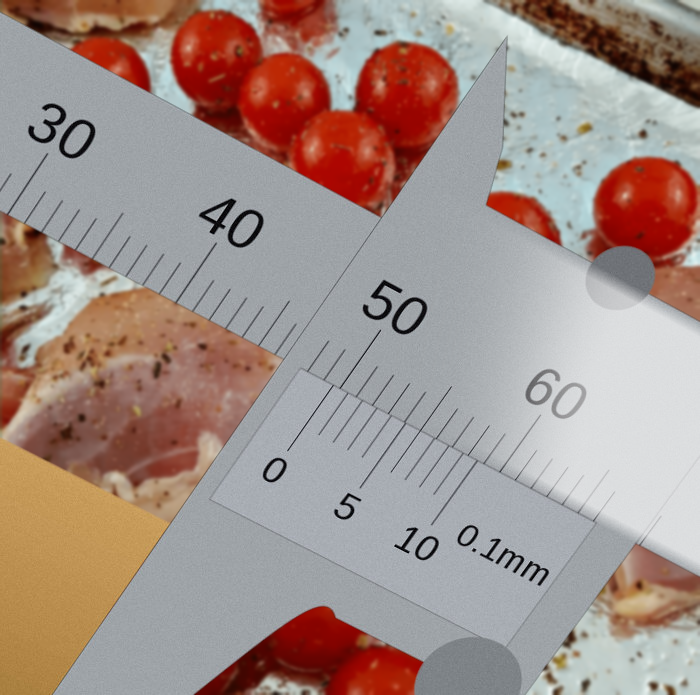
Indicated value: 49.6 mm
